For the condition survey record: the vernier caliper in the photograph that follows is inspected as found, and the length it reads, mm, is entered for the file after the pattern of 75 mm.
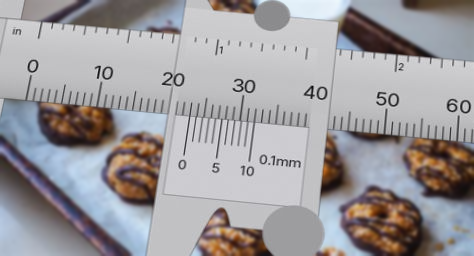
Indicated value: 23.0 mm
